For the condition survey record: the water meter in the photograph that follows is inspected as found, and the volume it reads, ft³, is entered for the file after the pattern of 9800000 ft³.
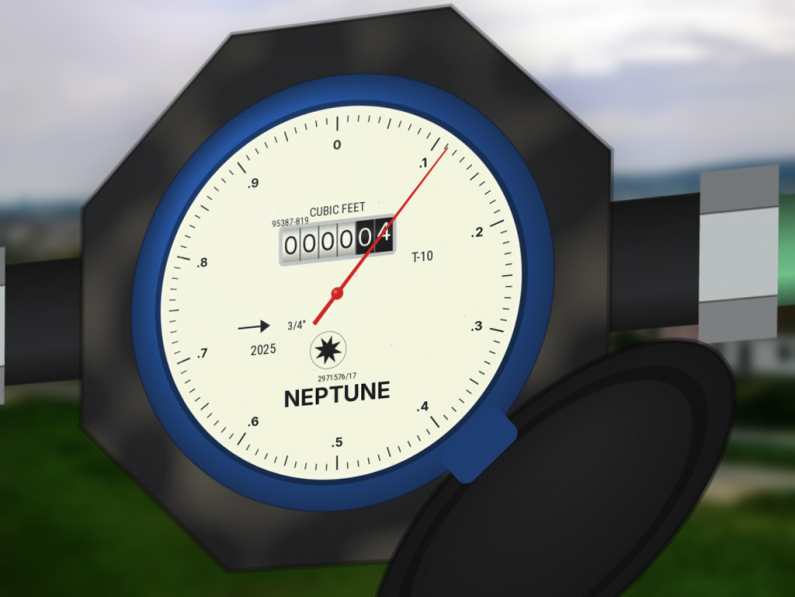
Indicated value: 4.11 ft³
